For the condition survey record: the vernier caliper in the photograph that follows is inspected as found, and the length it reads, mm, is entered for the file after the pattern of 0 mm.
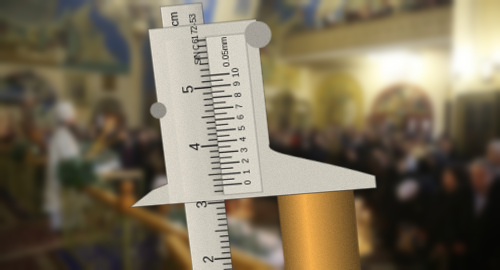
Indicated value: 33.0 mm
